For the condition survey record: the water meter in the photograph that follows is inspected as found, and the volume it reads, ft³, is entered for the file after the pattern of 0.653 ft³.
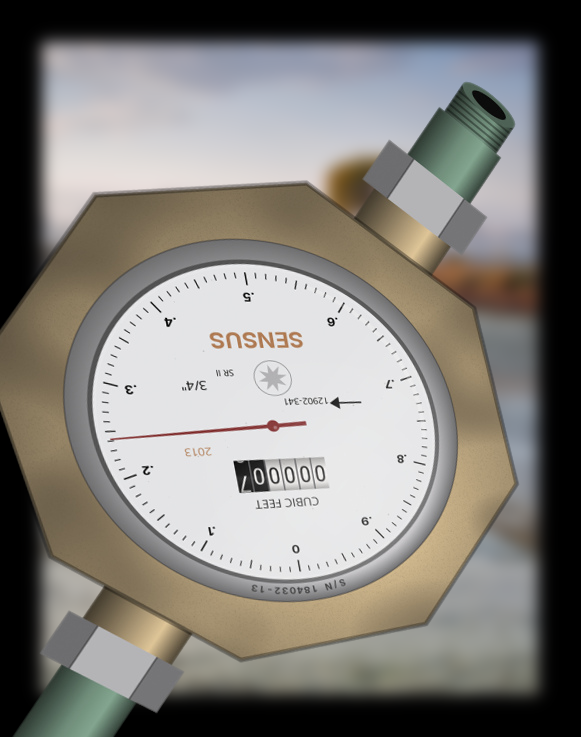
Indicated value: 7.24 ft³
